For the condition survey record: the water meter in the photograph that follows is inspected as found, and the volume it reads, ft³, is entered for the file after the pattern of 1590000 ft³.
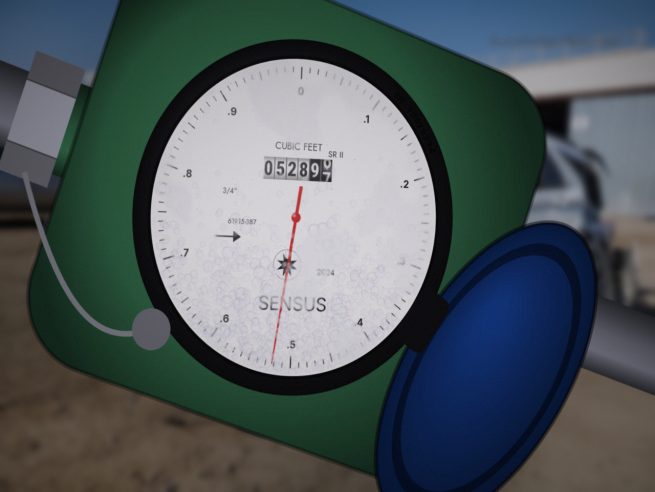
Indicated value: 52896.52 ft³
